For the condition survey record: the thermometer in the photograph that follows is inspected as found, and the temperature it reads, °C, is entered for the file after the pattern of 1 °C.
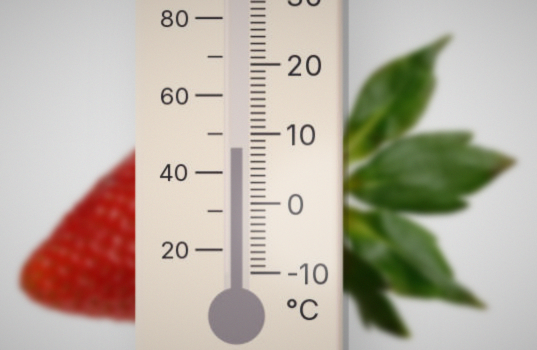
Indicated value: 8 °C
